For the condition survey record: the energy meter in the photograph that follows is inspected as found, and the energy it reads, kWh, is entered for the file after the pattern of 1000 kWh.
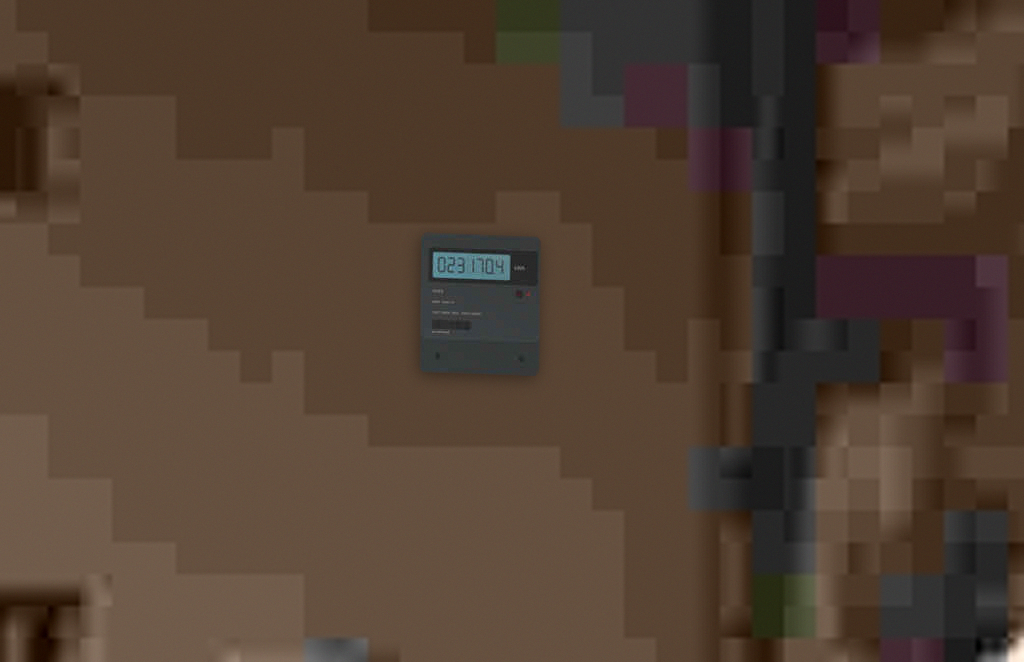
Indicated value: 23170.4 kWh
